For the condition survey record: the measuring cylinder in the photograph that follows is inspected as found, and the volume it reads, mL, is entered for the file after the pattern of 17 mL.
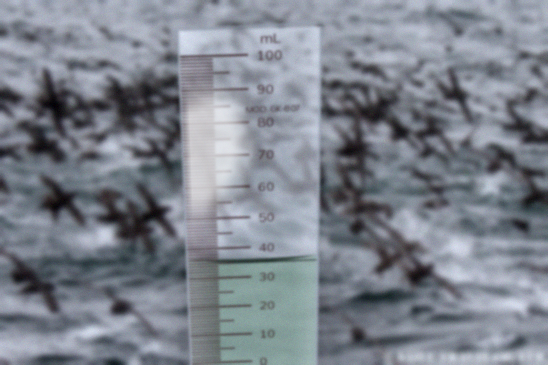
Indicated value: 35 mL
